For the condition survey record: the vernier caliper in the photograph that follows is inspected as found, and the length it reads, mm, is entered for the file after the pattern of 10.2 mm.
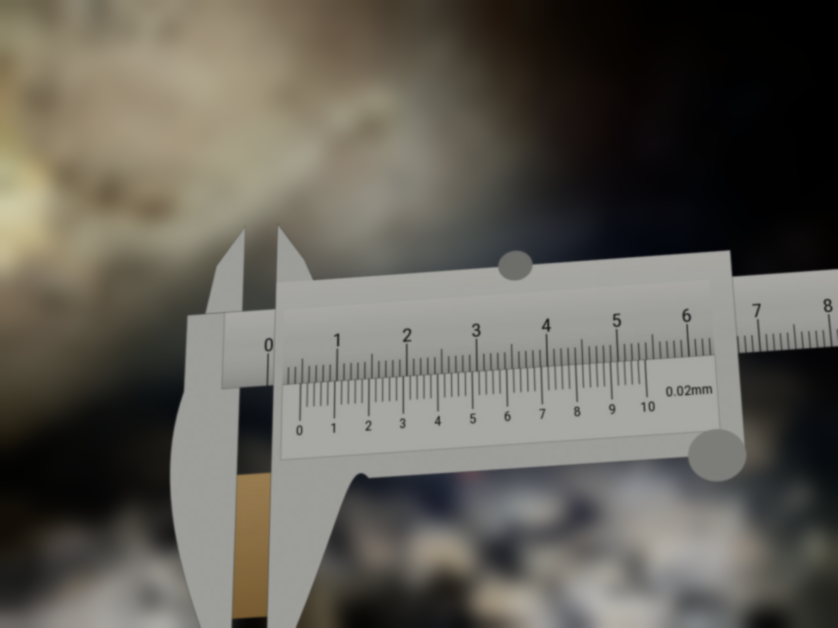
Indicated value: 4.8 mm
